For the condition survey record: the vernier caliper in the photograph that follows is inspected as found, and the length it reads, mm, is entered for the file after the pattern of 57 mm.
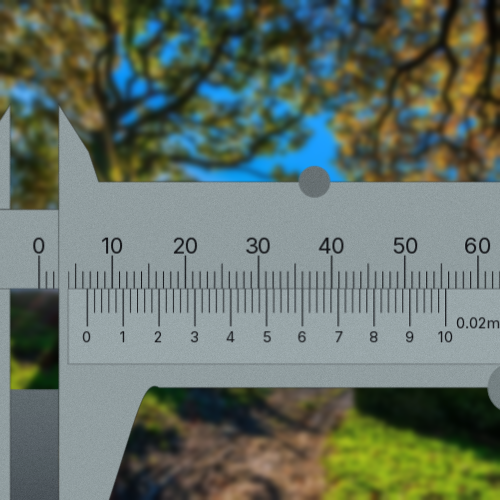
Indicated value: 6.6 mm
